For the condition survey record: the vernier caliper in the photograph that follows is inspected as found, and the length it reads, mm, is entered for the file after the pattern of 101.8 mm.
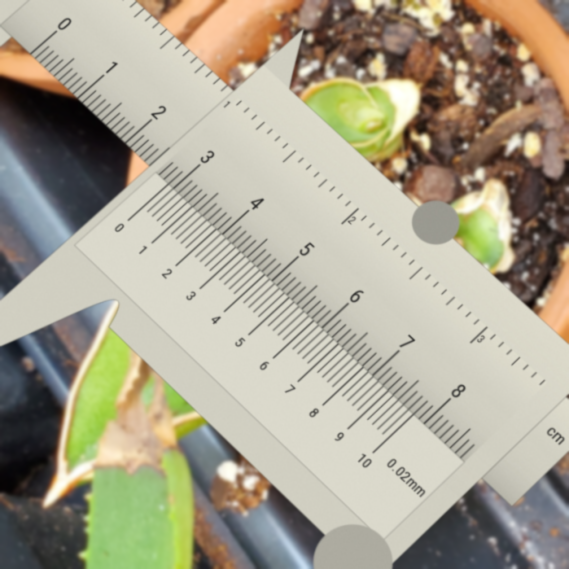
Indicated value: 29.0 mm
